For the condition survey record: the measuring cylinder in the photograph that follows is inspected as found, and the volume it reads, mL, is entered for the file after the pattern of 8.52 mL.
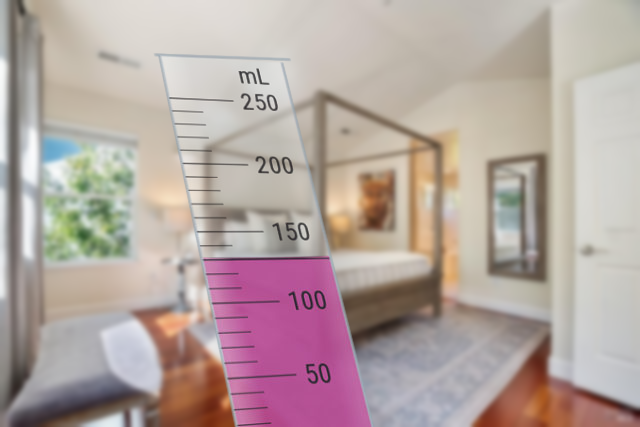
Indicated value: 130 mL
